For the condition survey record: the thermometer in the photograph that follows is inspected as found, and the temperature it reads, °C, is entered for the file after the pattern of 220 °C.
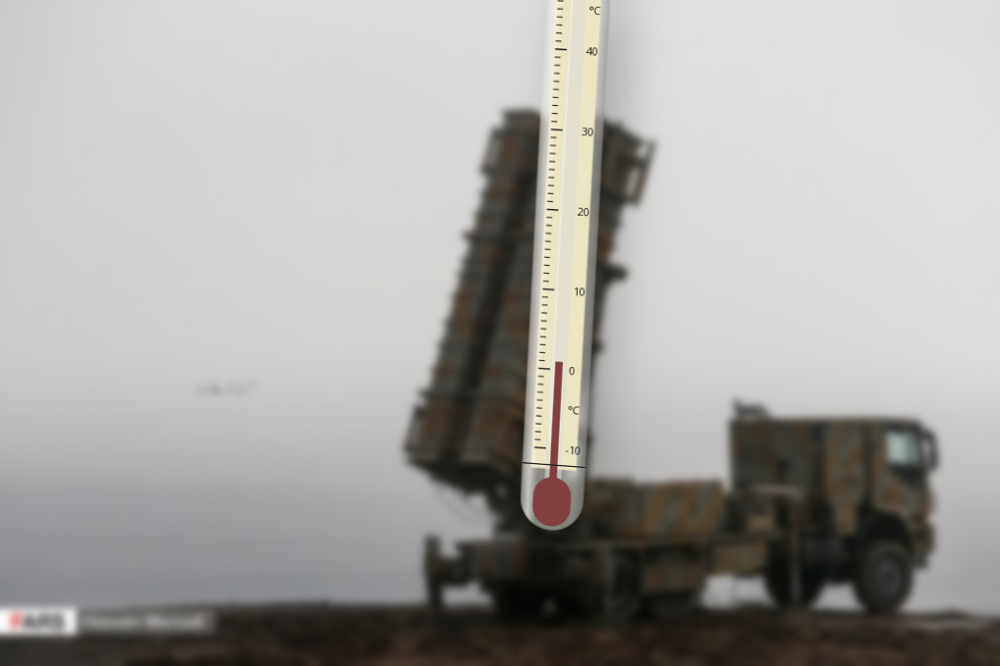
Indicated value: 1 °C
